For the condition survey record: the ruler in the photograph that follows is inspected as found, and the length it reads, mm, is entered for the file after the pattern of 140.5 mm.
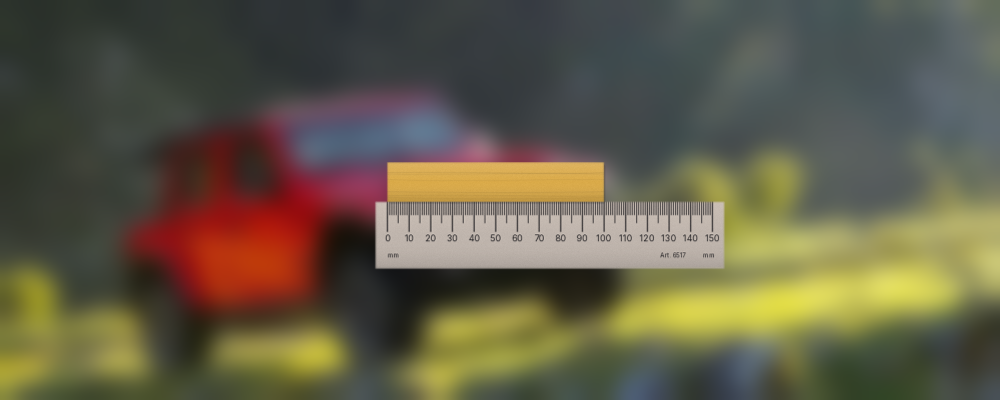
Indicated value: 100 mm
